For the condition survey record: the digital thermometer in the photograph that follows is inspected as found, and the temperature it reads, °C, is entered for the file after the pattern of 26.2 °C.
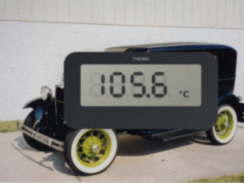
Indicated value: 105.6 °C
